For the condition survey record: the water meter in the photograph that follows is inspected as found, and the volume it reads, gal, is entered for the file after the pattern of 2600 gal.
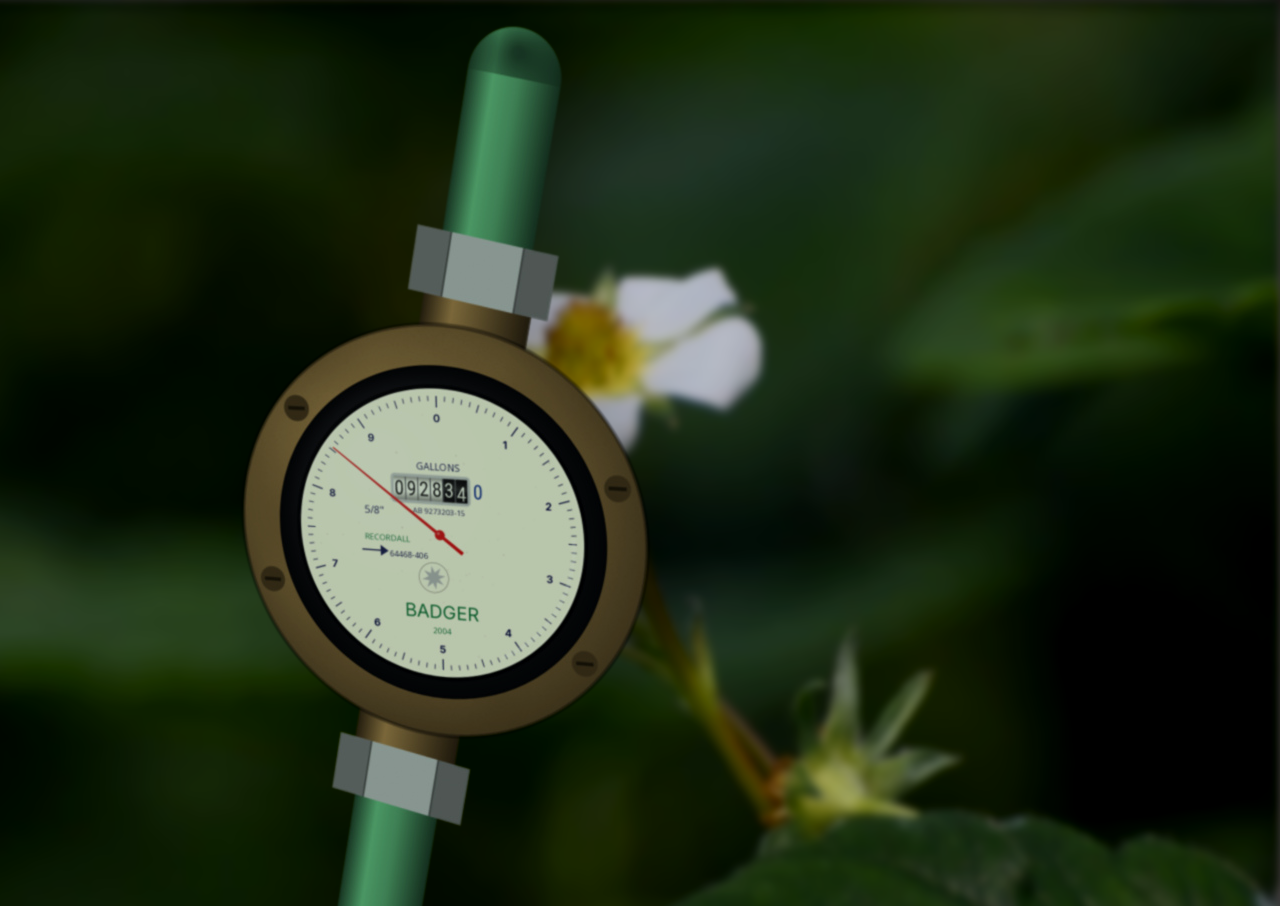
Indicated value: 928338.5 gal
